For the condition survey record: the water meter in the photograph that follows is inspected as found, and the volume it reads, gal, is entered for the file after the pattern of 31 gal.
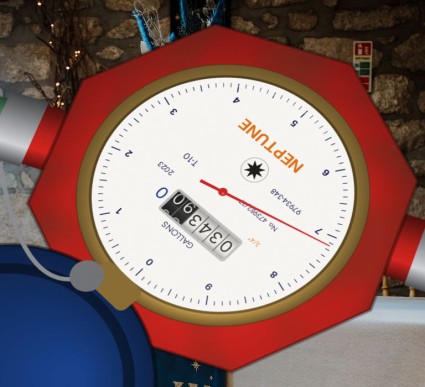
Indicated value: 343897.1 gal
